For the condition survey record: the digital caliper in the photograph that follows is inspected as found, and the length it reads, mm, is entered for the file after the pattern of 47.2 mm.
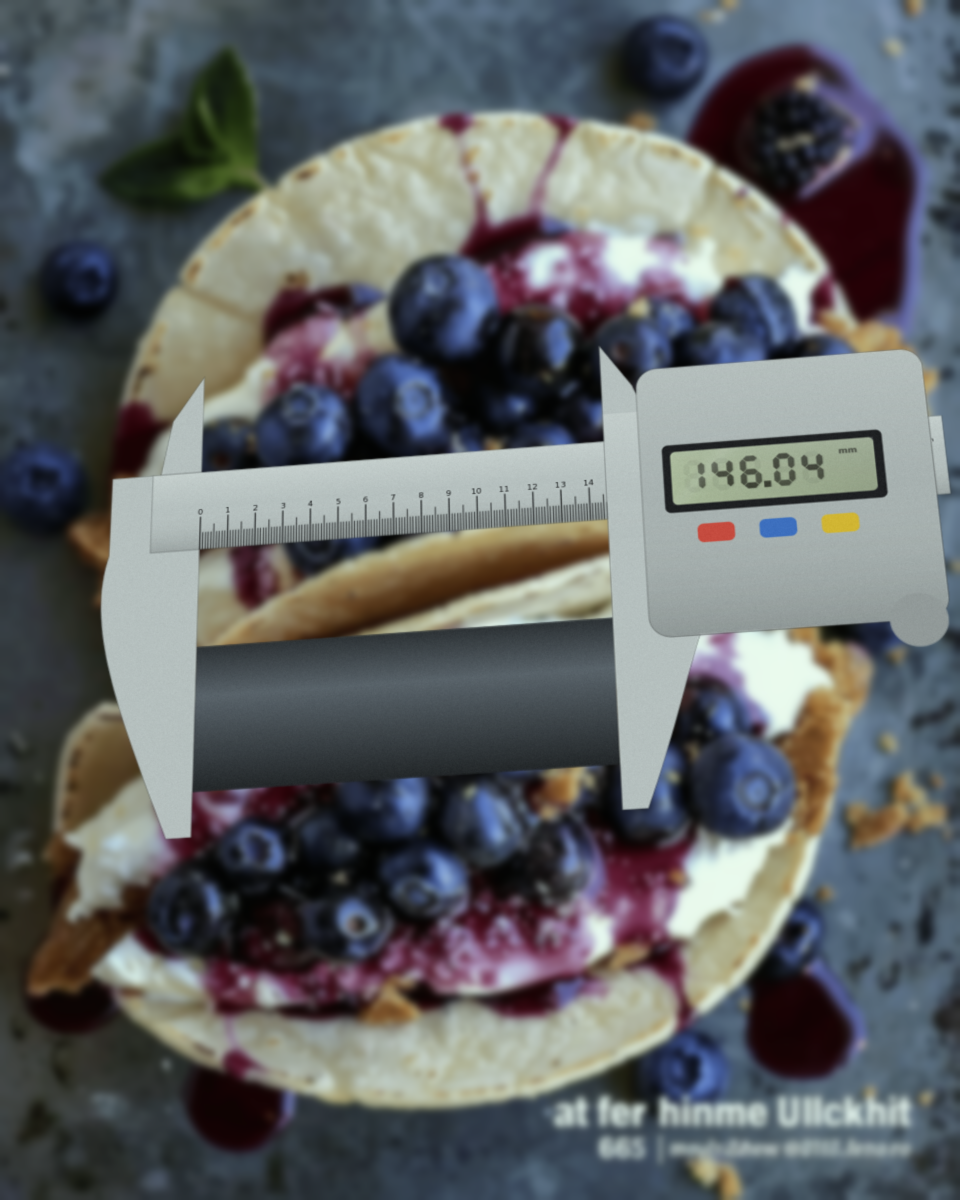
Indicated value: 146.04 mm
